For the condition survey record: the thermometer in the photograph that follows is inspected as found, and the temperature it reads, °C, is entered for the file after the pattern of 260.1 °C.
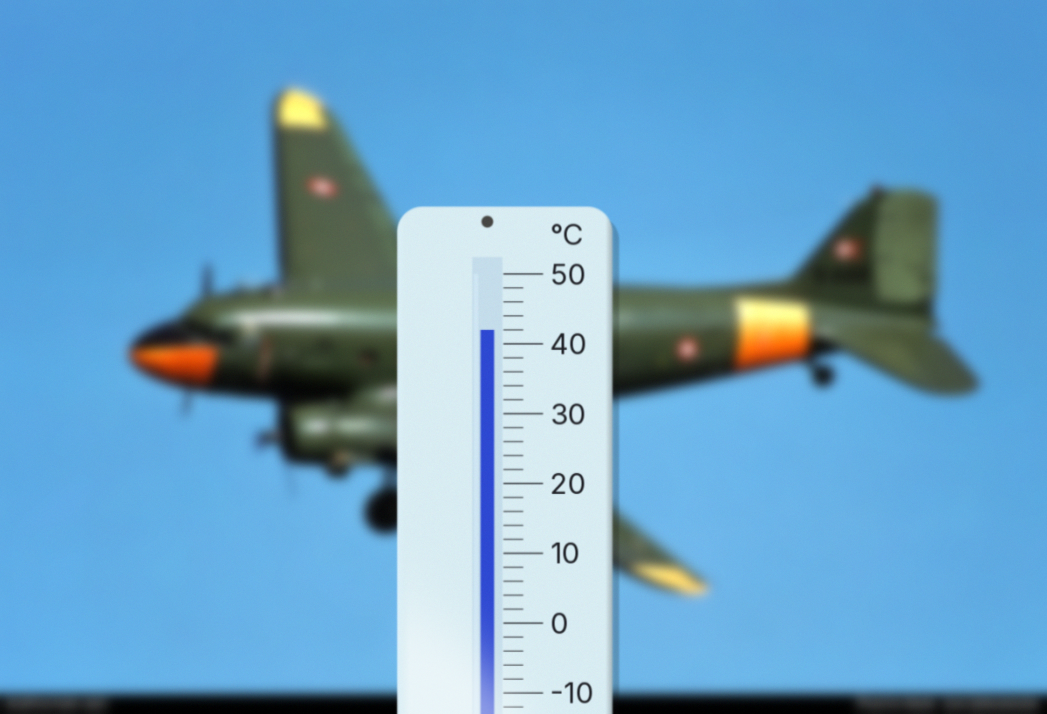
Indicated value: 42 °C
